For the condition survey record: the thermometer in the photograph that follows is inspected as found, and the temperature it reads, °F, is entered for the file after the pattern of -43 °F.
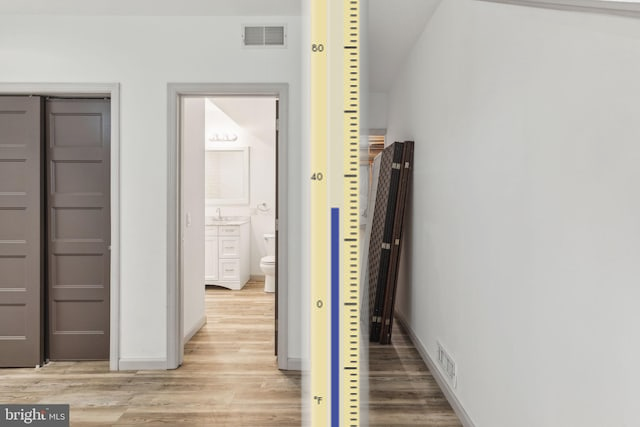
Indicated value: 30 °F
